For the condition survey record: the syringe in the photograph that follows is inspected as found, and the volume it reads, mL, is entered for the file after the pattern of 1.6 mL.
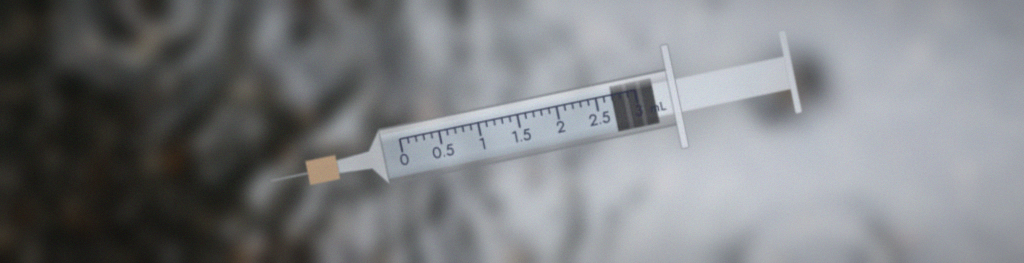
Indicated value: 2.7 mL
